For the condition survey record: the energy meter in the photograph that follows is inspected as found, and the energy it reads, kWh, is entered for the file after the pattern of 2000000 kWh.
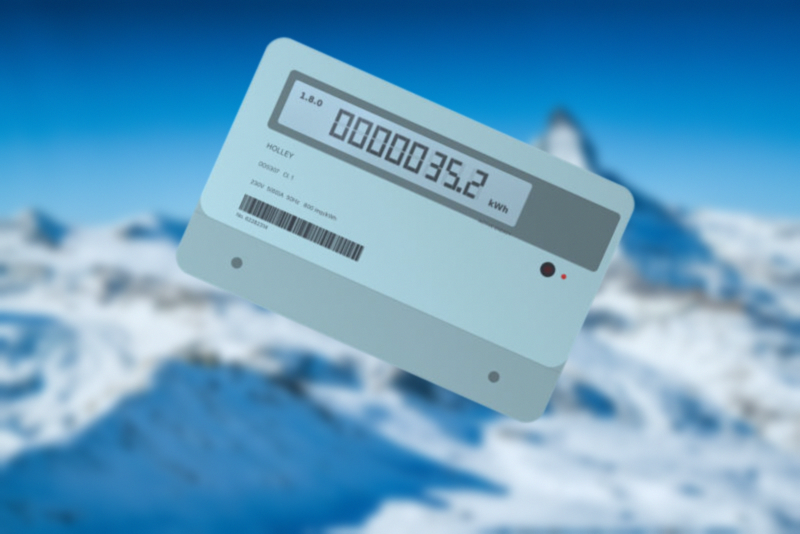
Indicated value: 35.2 kWh
